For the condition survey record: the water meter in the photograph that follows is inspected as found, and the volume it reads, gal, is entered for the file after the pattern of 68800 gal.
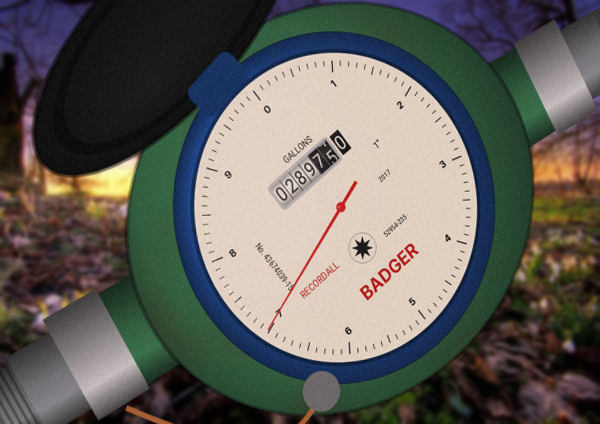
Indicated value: 289747.0 gal
